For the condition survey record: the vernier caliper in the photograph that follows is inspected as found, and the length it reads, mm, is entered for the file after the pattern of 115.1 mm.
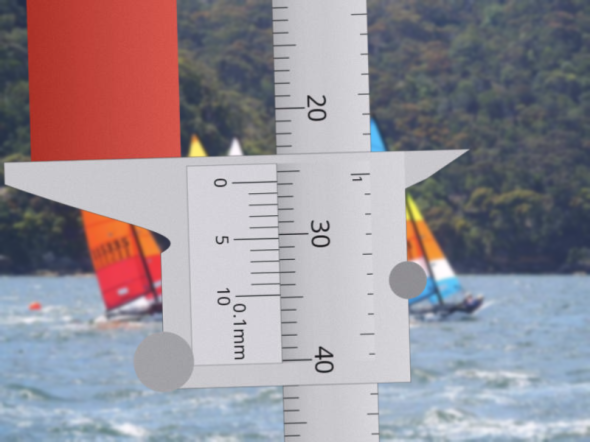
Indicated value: 25.8 mm
